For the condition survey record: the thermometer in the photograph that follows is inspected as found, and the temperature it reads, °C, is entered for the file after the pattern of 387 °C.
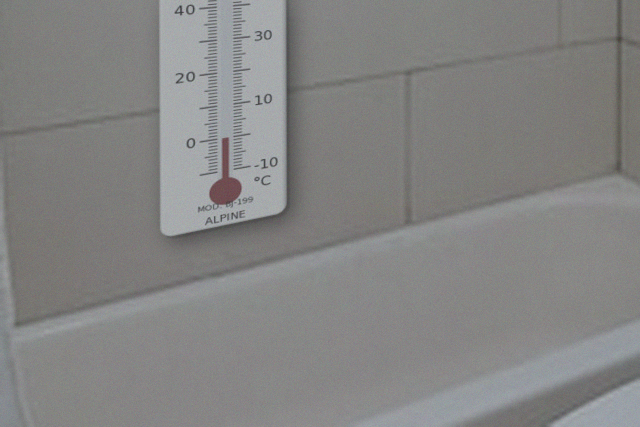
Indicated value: 0 °C
